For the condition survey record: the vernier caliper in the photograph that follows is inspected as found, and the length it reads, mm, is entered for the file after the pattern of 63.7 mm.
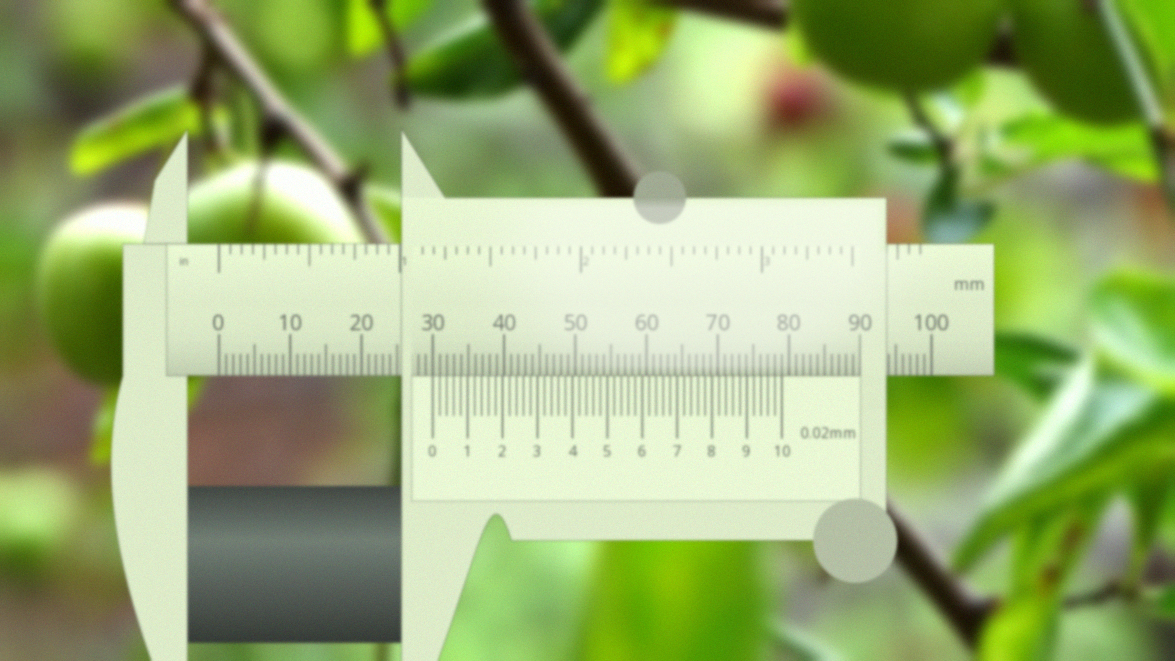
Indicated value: 30.0 mm
